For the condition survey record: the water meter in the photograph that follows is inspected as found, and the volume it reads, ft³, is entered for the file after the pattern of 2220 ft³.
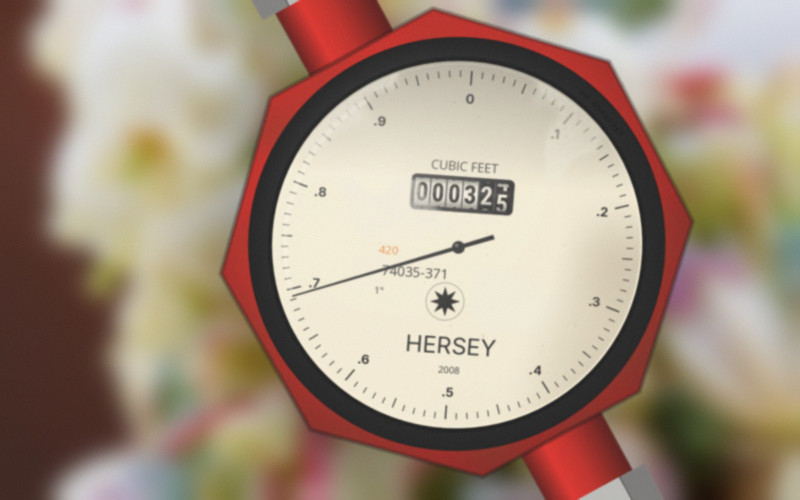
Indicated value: 324.69 ft³
